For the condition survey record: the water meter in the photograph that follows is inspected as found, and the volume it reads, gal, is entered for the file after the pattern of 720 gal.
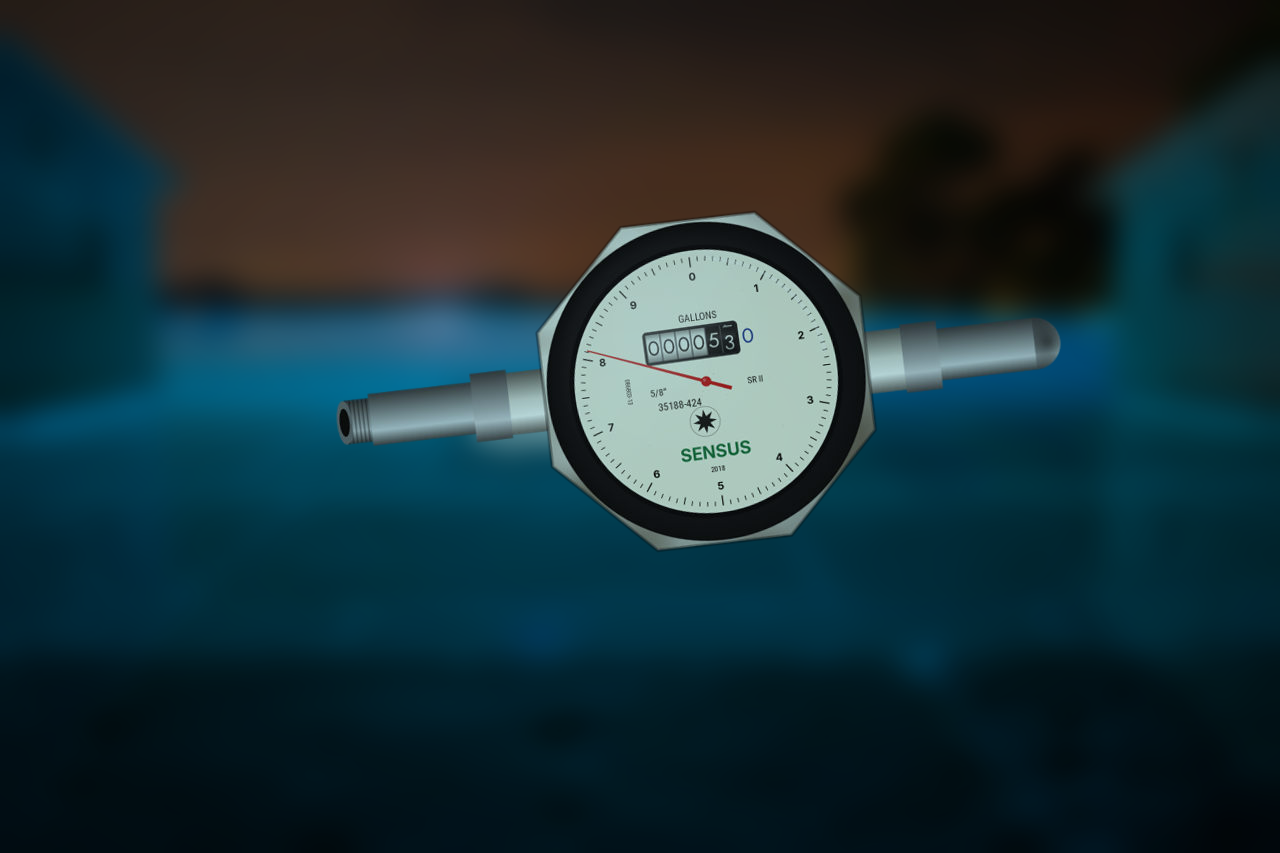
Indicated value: 528.1 gal
